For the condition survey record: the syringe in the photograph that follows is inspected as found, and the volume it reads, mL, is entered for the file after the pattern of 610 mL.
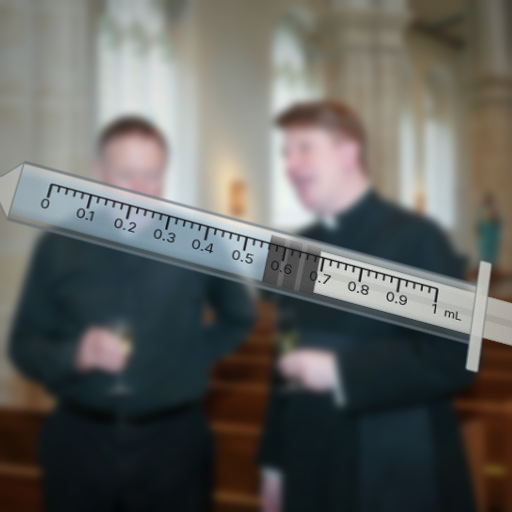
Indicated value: 0.56 mL
